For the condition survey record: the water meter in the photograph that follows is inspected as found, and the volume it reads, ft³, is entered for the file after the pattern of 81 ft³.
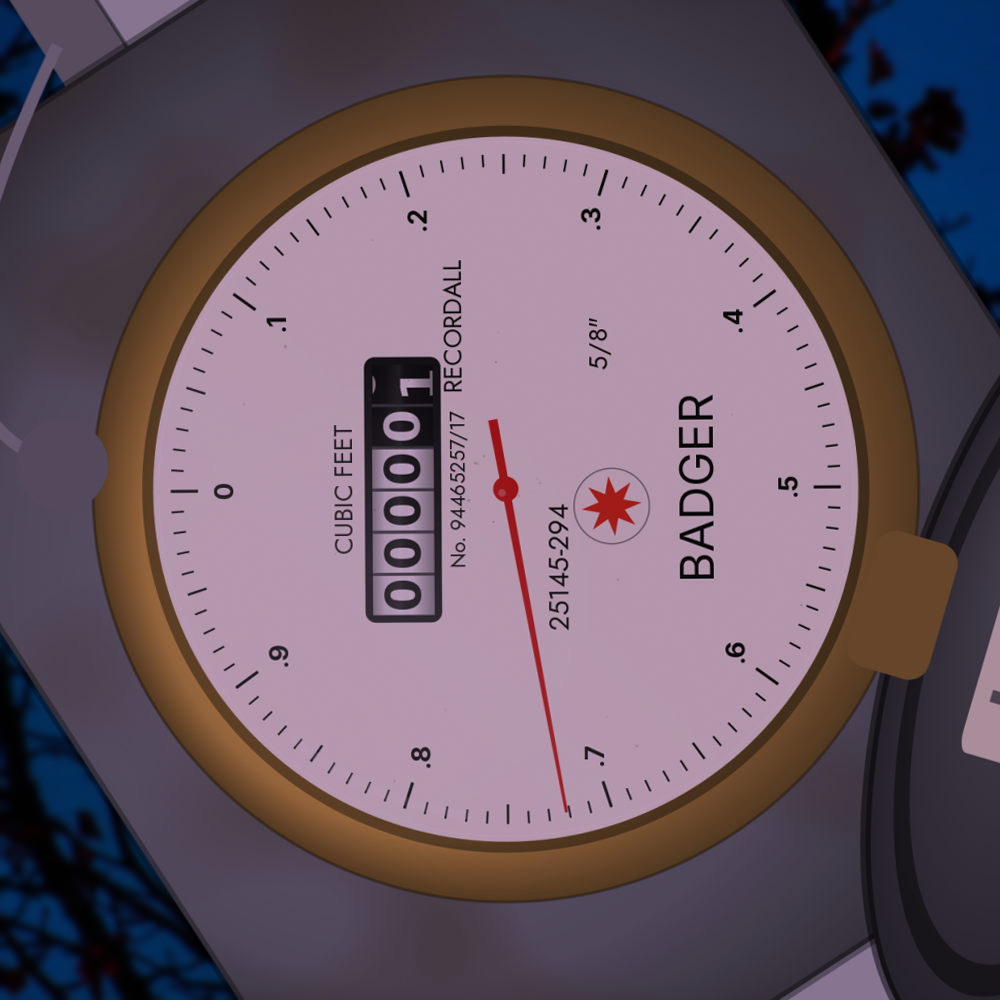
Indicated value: 0.72 ft³
